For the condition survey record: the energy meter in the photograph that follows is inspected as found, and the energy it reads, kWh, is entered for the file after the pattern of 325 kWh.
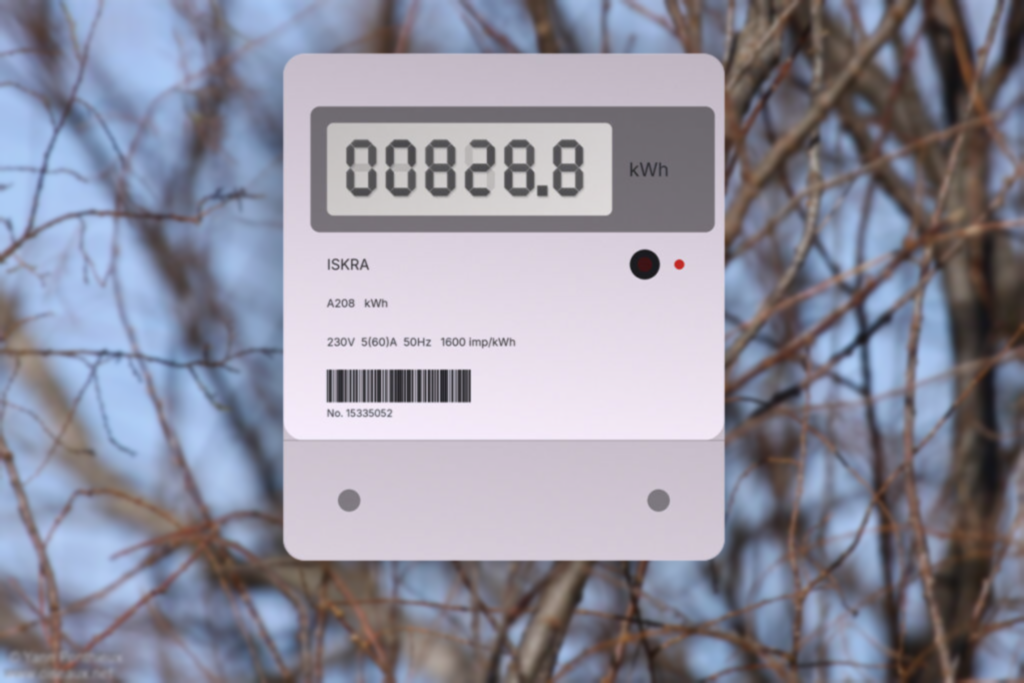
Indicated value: 828.8 kWh
